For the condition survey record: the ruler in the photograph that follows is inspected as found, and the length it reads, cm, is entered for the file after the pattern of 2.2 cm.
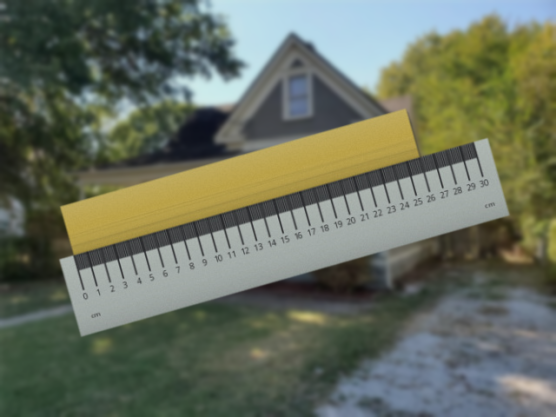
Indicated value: 26 cm
